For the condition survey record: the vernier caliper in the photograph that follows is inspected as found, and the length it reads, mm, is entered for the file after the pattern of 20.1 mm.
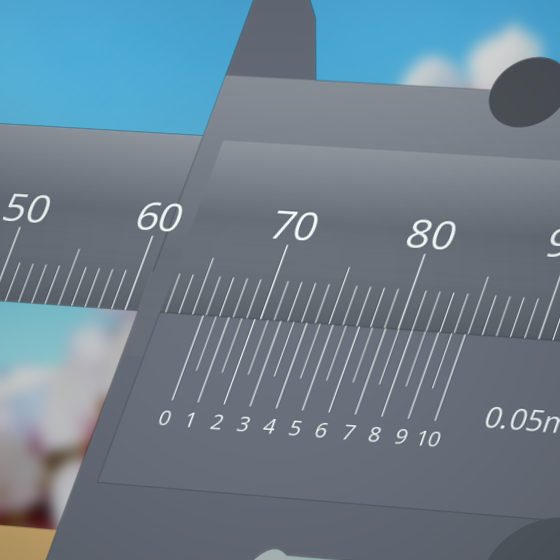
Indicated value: 65.8 mm
